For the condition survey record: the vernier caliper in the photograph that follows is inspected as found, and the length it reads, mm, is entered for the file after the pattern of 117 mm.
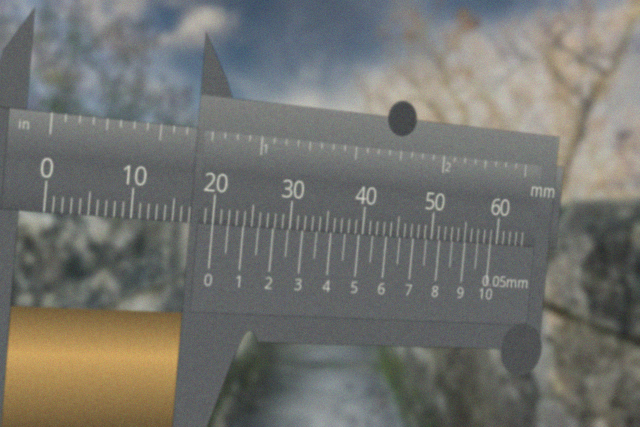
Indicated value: 20.0 mm
